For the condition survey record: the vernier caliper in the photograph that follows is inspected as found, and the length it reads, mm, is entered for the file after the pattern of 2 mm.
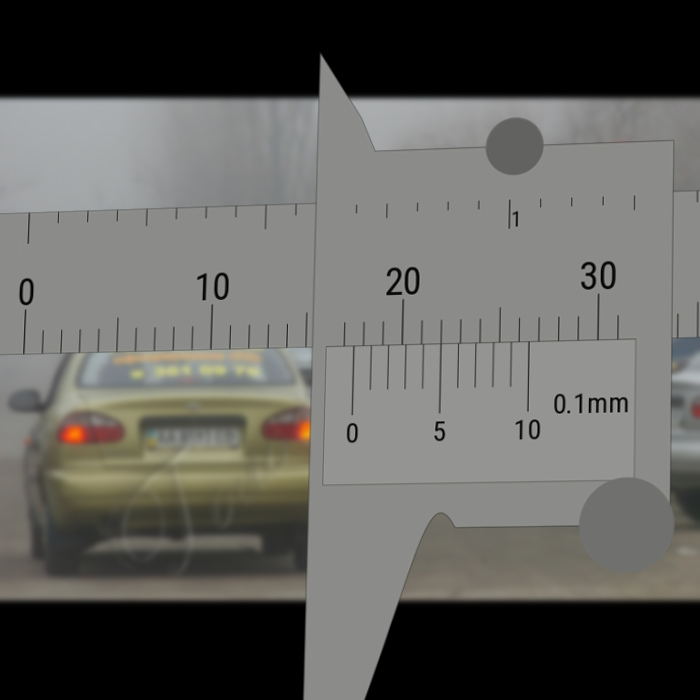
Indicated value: 17.5 mm
